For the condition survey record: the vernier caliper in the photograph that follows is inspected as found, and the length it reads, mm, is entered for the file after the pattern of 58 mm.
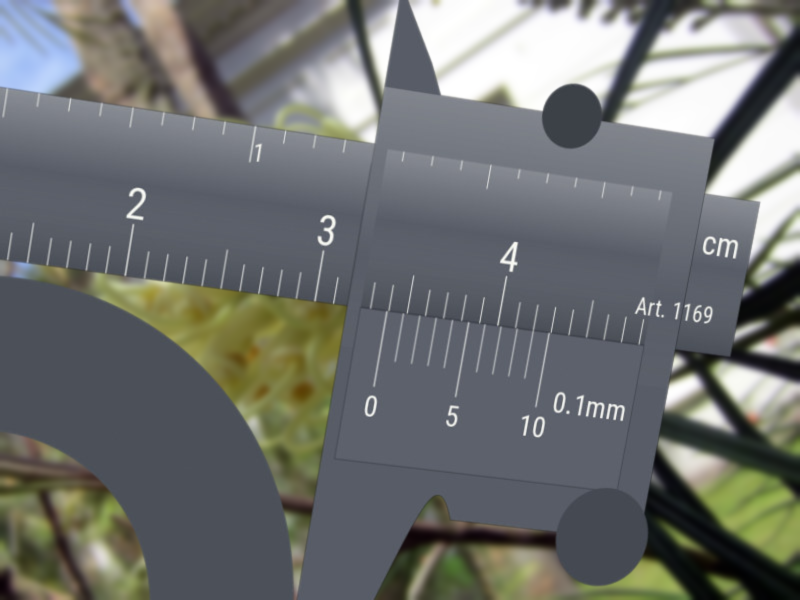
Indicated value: 33.9 mm
